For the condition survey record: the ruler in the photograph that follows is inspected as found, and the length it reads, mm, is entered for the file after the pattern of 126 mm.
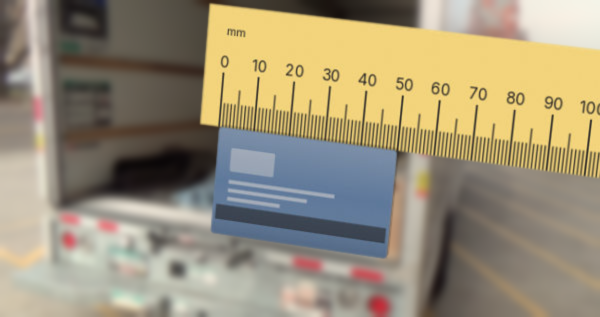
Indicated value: 50 mm
